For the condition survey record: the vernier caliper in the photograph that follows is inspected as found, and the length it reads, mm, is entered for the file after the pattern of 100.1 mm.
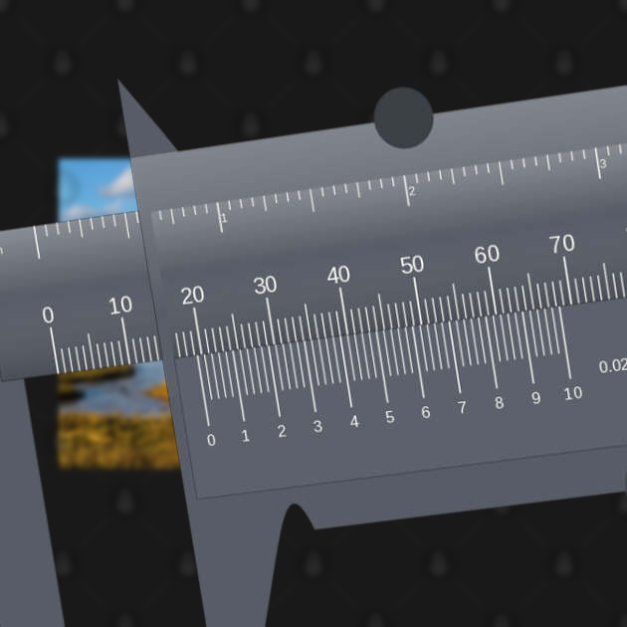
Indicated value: 19.4 mm
